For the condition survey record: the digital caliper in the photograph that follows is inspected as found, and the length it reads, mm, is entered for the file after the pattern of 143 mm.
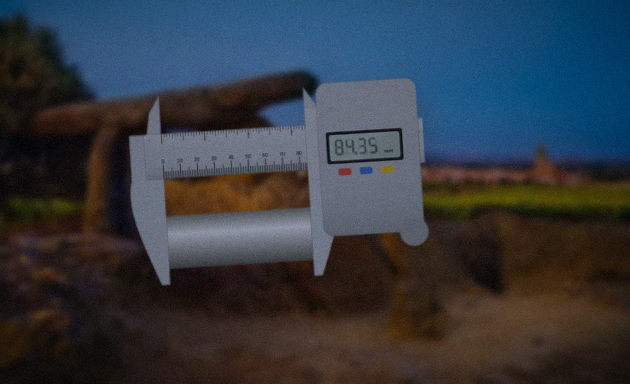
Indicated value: 84.35 mm
